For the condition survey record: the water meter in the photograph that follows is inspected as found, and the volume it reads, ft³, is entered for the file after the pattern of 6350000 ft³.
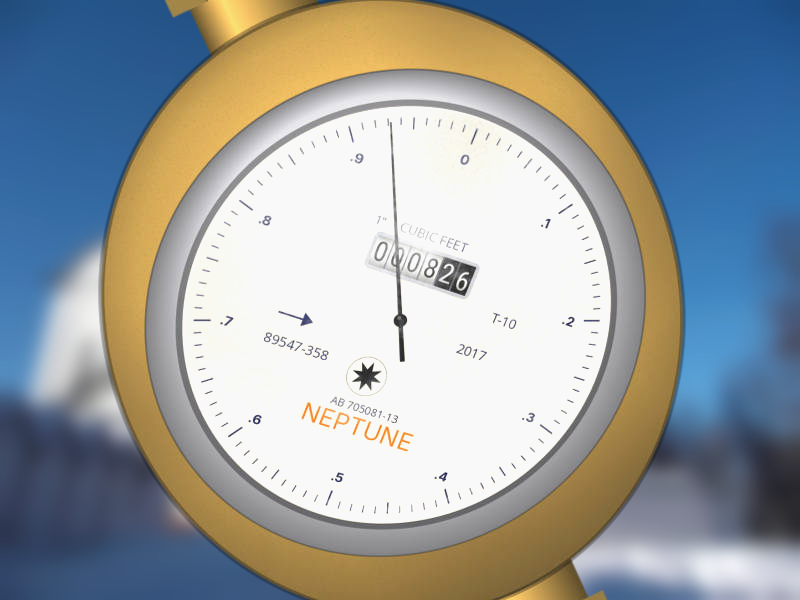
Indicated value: 825.93 ft³
